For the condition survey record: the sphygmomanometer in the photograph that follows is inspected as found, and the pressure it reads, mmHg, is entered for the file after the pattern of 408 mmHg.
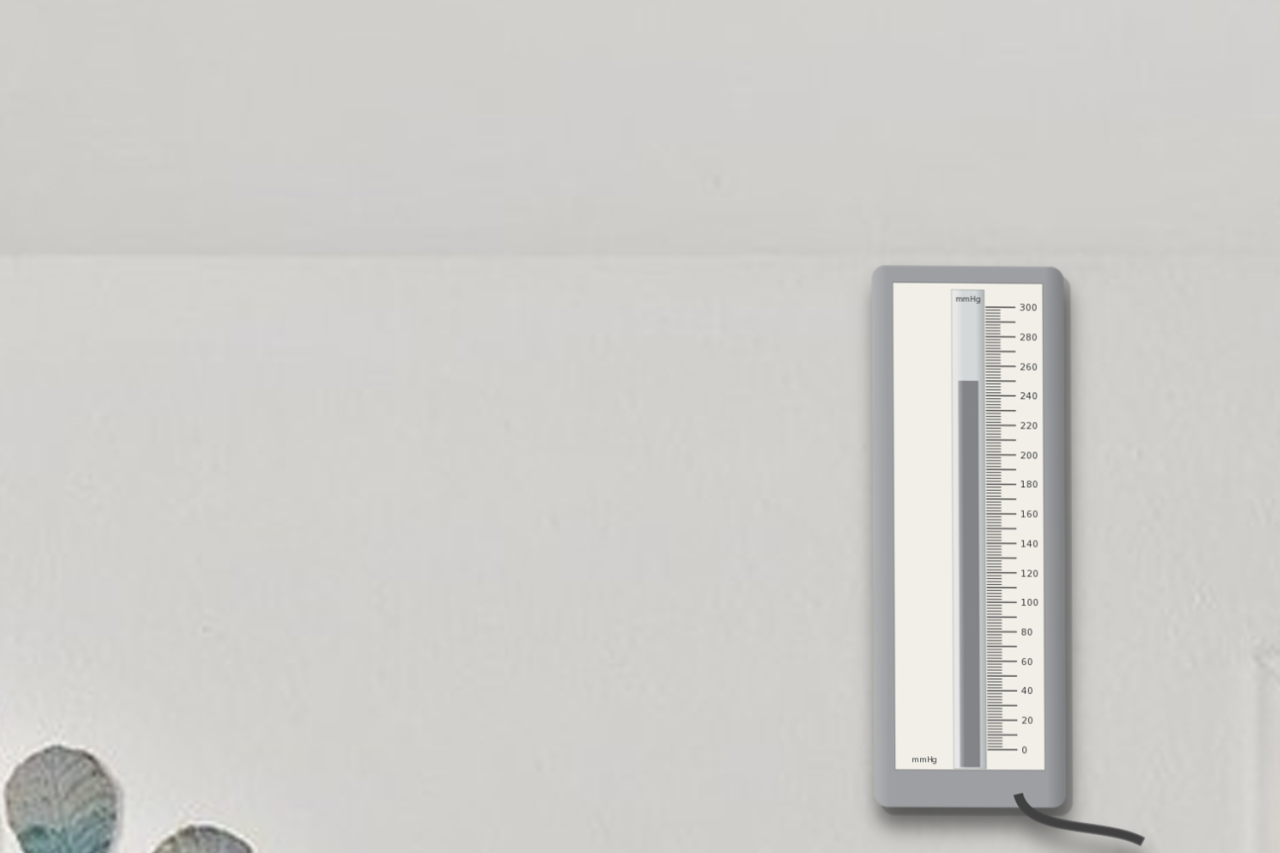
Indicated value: 250 mmHg
